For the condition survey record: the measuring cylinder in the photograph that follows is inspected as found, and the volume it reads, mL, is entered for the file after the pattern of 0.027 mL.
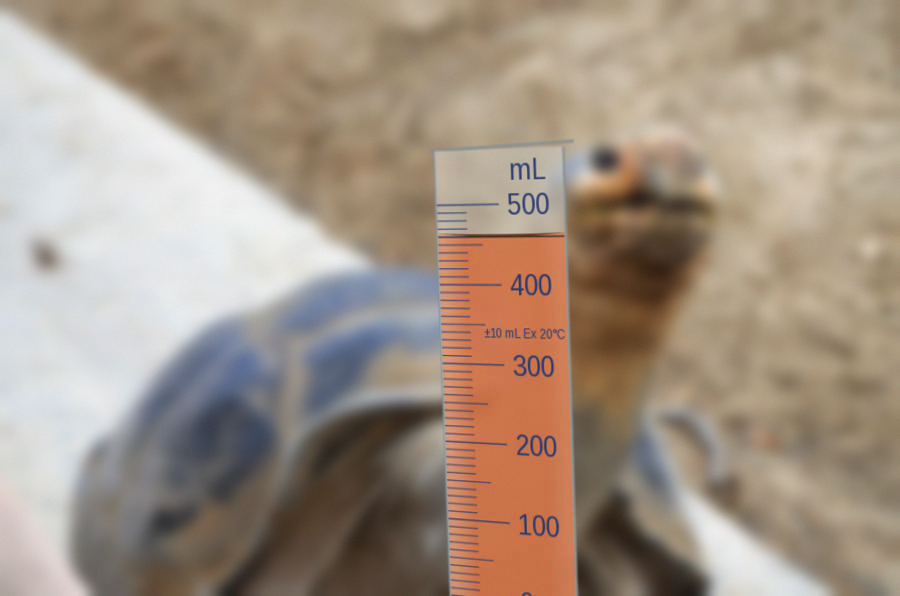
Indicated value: 460 mL
